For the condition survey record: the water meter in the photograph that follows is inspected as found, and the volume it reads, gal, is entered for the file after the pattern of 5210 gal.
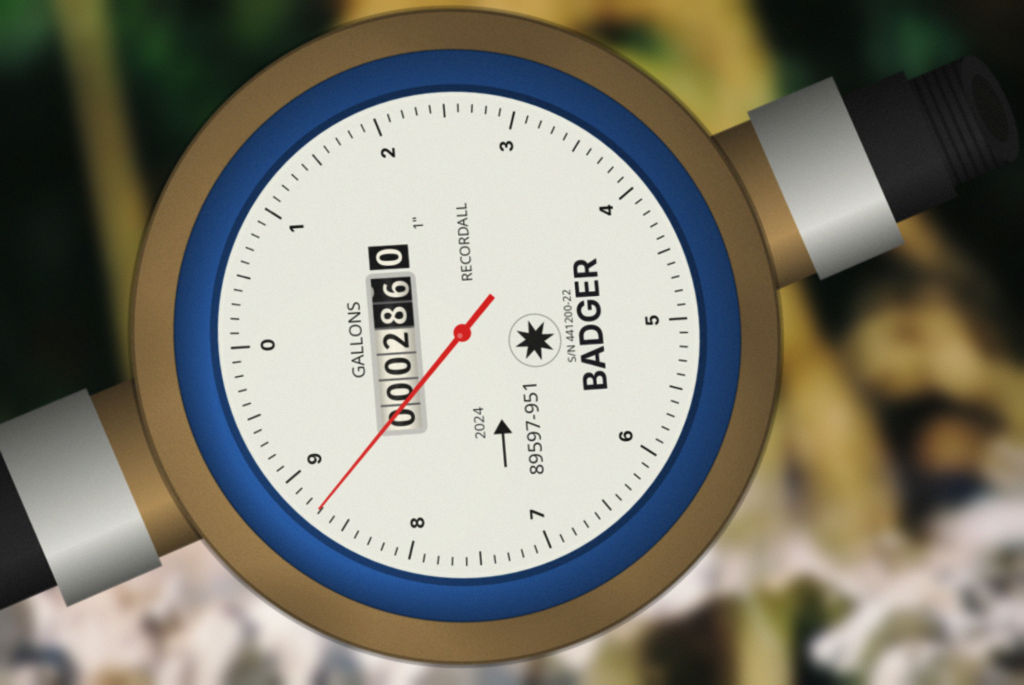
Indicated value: 2858.7 gal
